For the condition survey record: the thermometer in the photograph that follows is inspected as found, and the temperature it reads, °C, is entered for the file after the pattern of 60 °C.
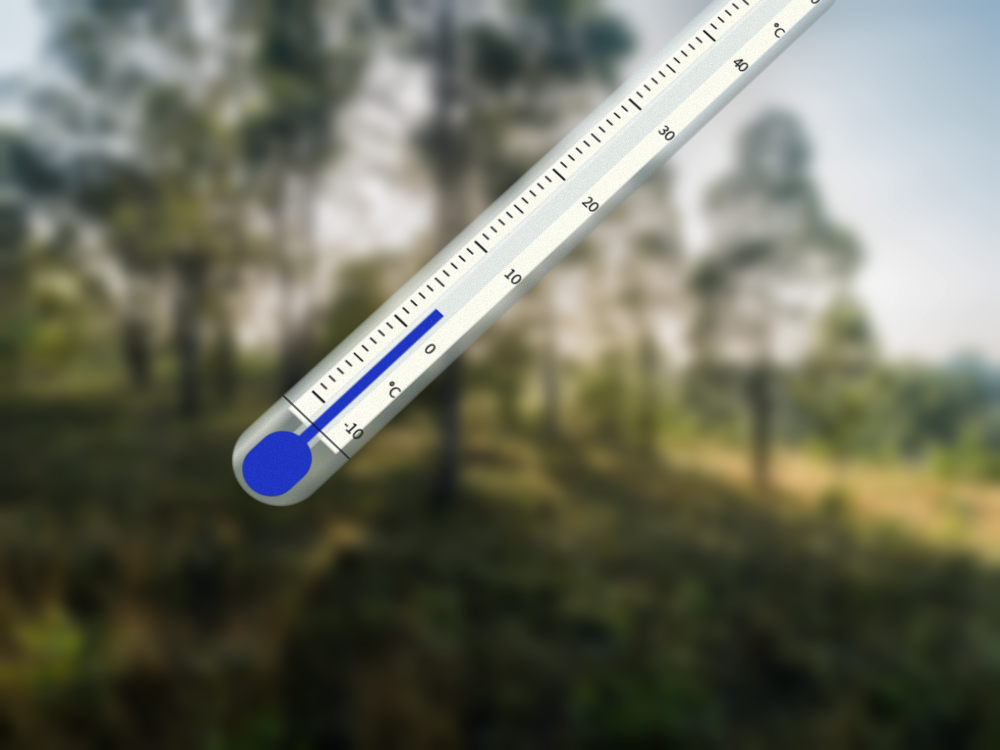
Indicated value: 3 °C
